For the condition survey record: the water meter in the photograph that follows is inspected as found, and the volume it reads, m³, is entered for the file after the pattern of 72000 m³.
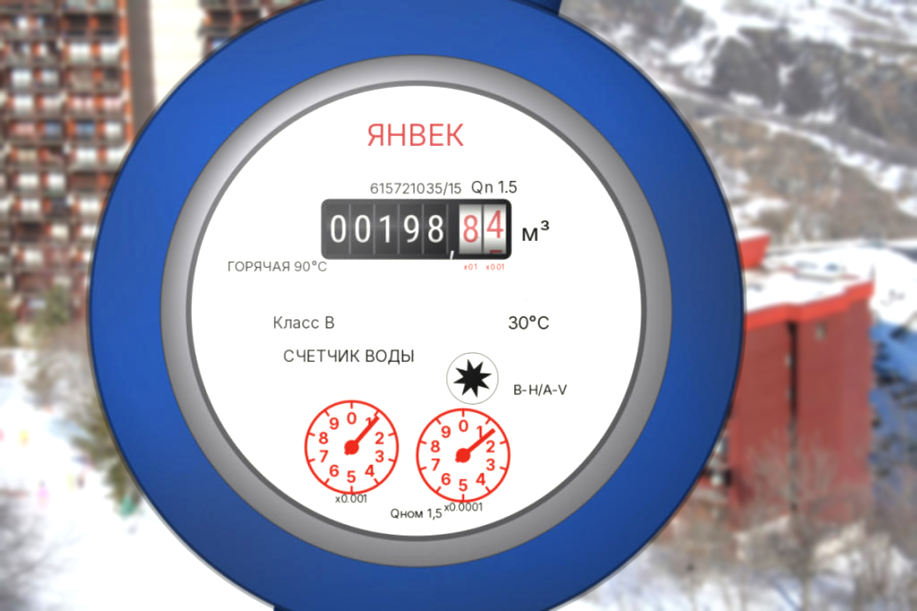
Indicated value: 198.8411 m³
